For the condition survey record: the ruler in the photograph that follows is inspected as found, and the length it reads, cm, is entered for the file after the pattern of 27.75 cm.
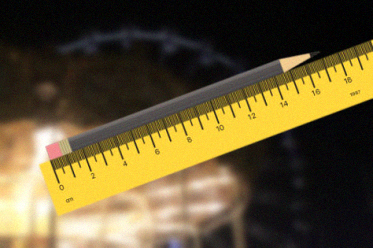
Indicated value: 17 cm
